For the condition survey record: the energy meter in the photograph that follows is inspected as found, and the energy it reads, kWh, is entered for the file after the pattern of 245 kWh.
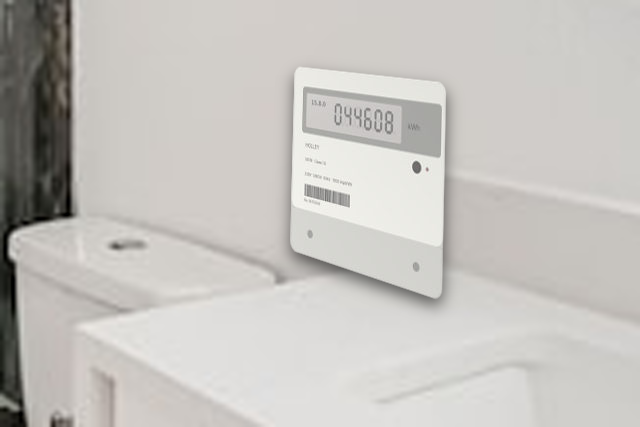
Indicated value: 44608 kWh
